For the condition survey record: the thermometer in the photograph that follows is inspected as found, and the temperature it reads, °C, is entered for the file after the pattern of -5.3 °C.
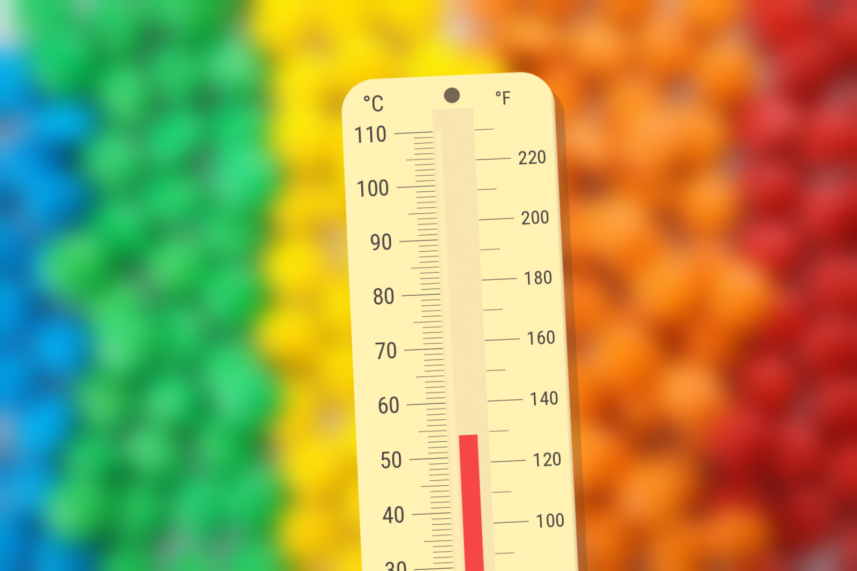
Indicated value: 54 °C
